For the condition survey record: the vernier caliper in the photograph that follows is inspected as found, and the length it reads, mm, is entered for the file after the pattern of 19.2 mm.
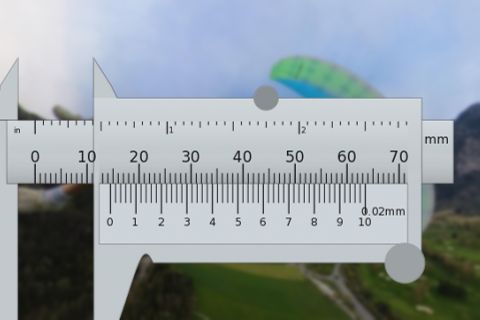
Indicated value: 14.5 mm
